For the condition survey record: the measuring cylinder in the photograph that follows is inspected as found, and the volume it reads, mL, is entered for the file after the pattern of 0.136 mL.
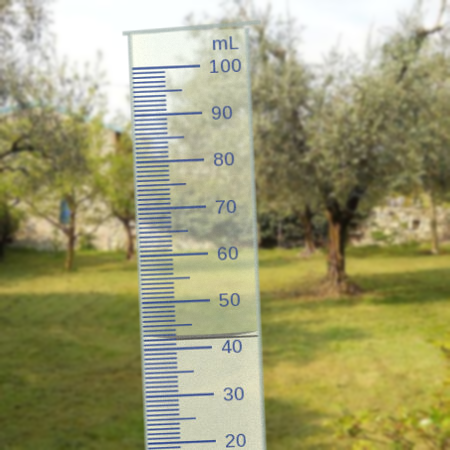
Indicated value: 42 mL
